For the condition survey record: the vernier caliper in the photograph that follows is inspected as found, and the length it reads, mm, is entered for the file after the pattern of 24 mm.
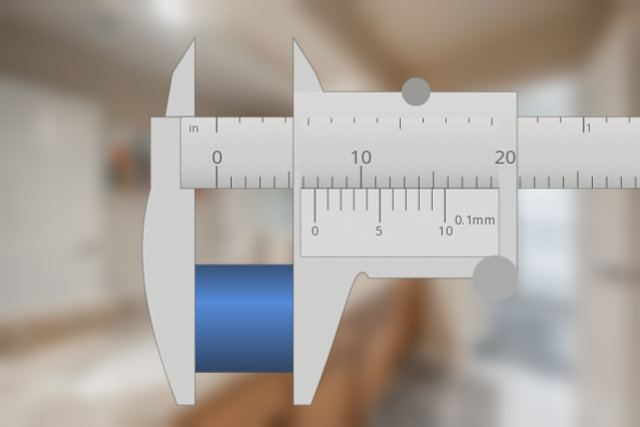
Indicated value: 6.8 mm
